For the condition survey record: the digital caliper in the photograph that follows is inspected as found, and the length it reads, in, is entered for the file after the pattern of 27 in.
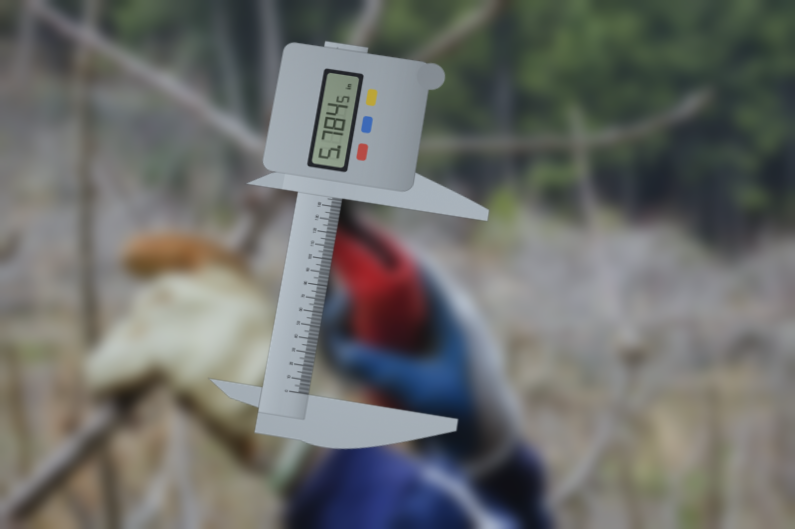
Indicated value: 5.7845 in
